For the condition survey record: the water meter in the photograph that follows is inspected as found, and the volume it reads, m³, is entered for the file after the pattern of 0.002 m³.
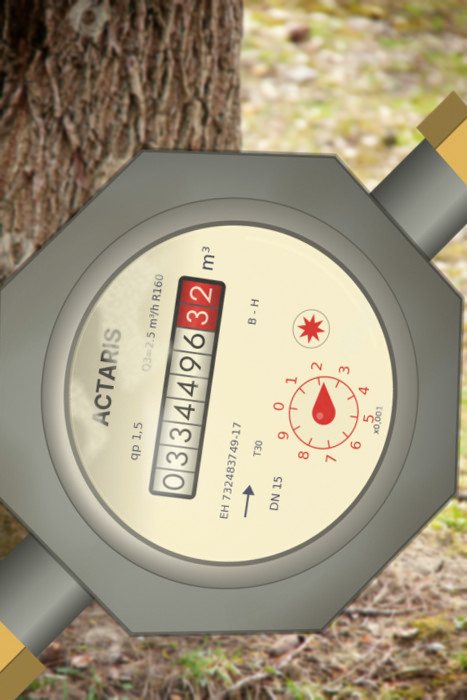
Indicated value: 334496.322 m³
